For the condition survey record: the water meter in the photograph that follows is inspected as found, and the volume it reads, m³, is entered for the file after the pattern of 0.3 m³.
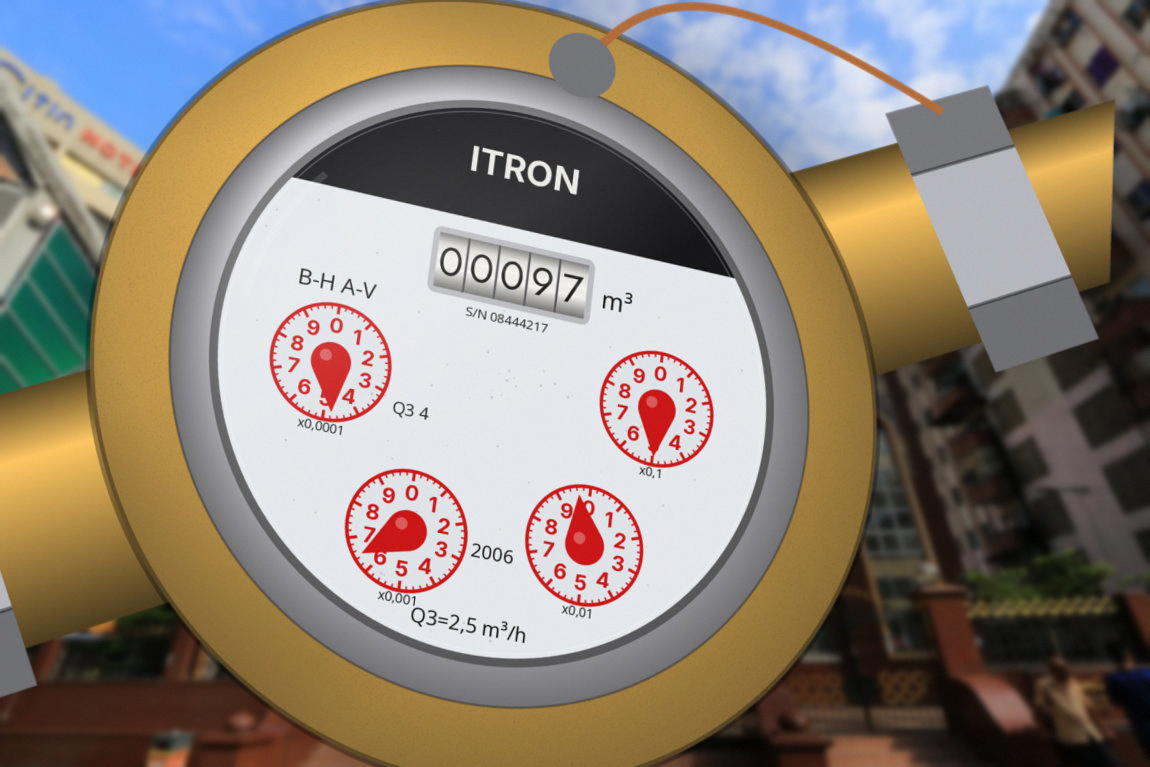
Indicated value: 97.4964 m³
